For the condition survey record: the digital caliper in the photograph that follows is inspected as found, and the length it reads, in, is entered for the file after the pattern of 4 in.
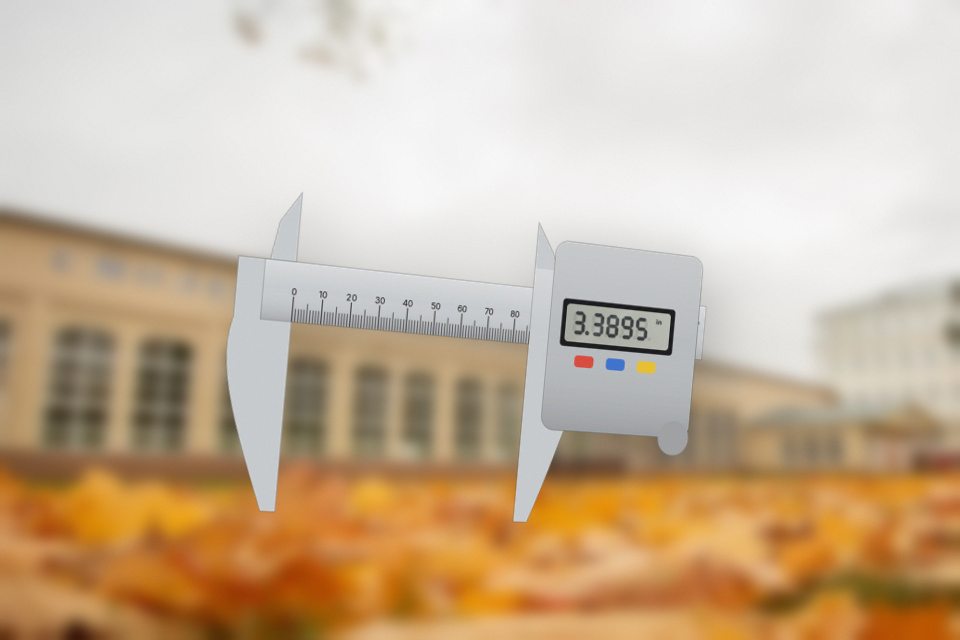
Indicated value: 3.3895 in
